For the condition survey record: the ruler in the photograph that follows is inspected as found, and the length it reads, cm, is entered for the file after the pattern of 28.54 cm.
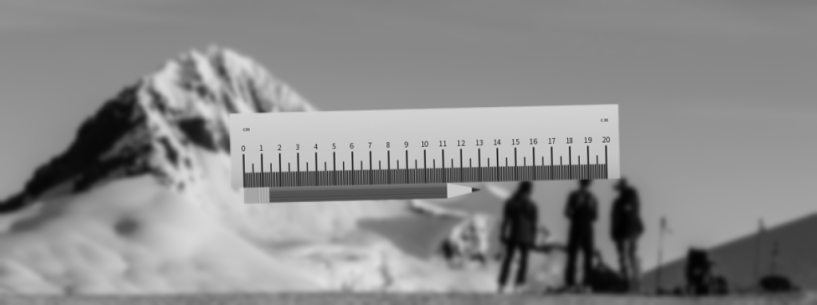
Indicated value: 13 cm
